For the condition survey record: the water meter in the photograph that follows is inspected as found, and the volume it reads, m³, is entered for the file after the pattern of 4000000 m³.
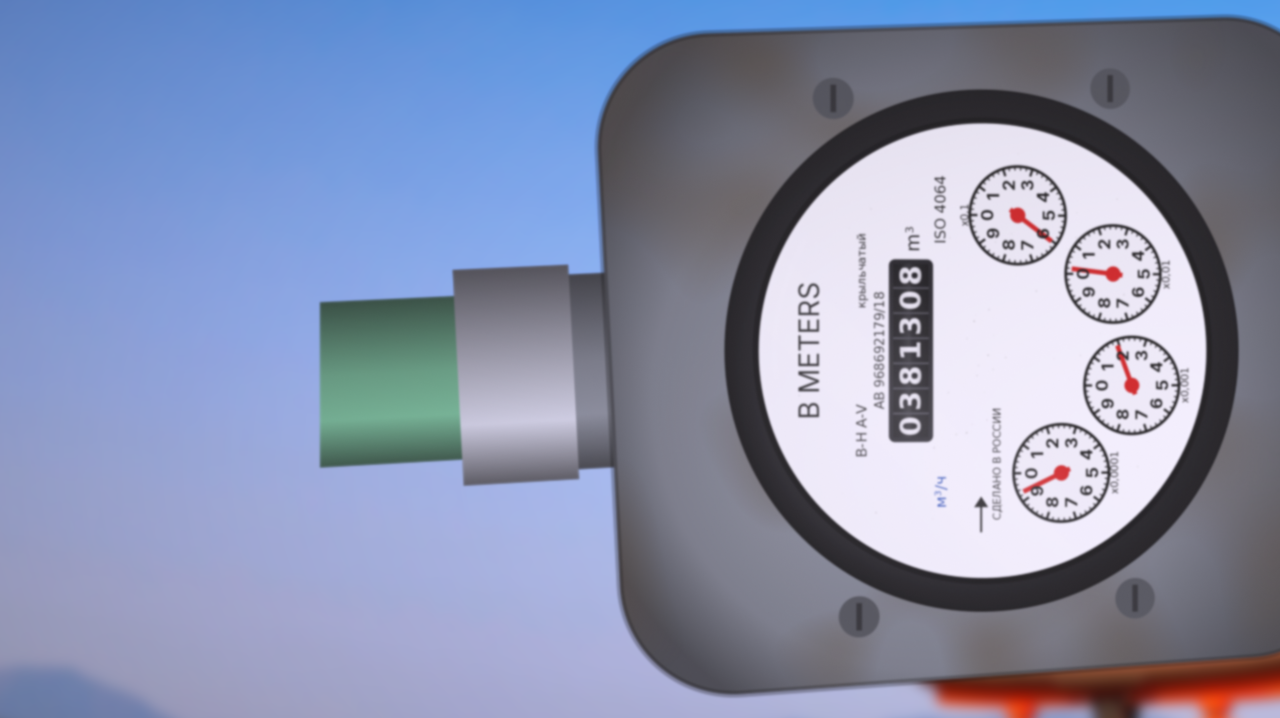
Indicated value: 381308.6019 m³
